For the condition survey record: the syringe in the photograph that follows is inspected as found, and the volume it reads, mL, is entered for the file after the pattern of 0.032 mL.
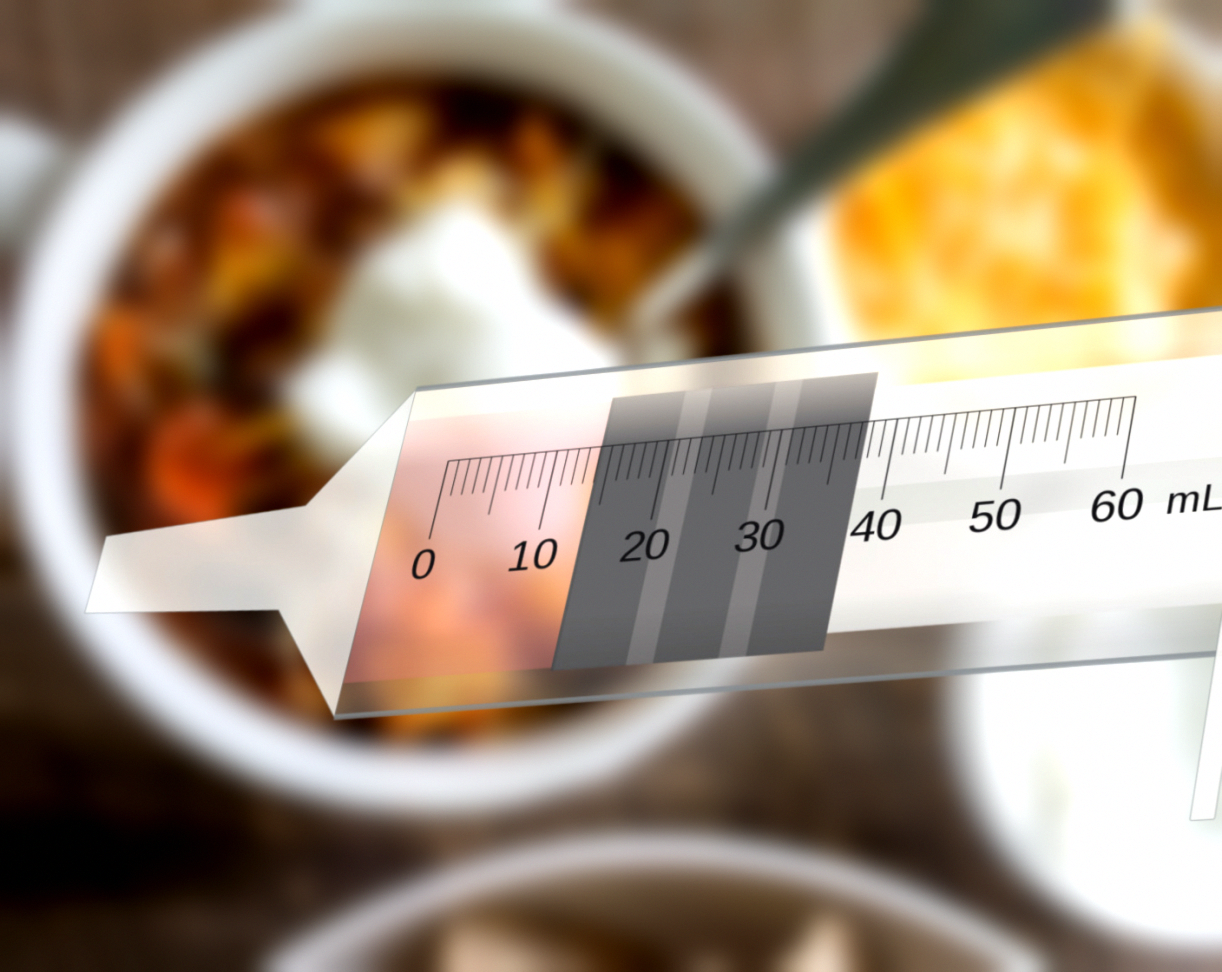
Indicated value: 14 mL
